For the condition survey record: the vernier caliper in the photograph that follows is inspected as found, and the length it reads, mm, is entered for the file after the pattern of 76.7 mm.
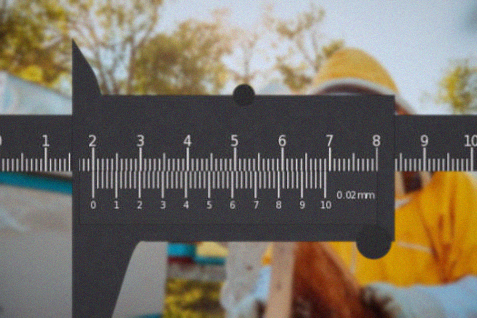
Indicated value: 20.0 mm
